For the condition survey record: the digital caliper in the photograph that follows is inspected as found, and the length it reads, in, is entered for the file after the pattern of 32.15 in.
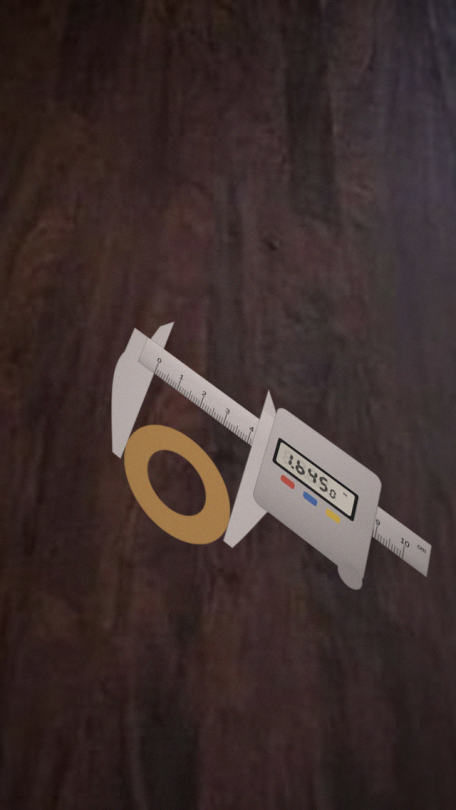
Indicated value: 1.6450 in
